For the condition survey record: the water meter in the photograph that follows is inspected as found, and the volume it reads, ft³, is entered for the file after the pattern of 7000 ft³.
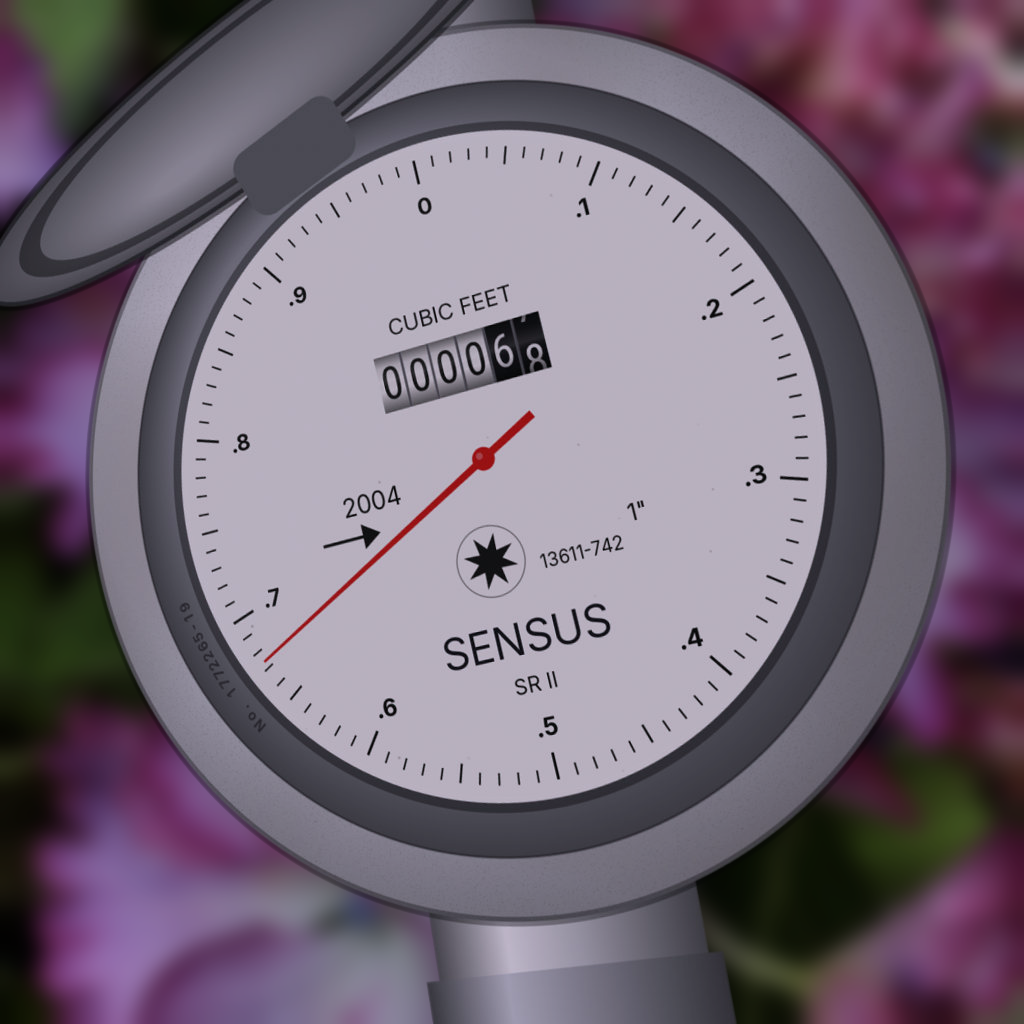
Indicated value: 67.67 ft³
